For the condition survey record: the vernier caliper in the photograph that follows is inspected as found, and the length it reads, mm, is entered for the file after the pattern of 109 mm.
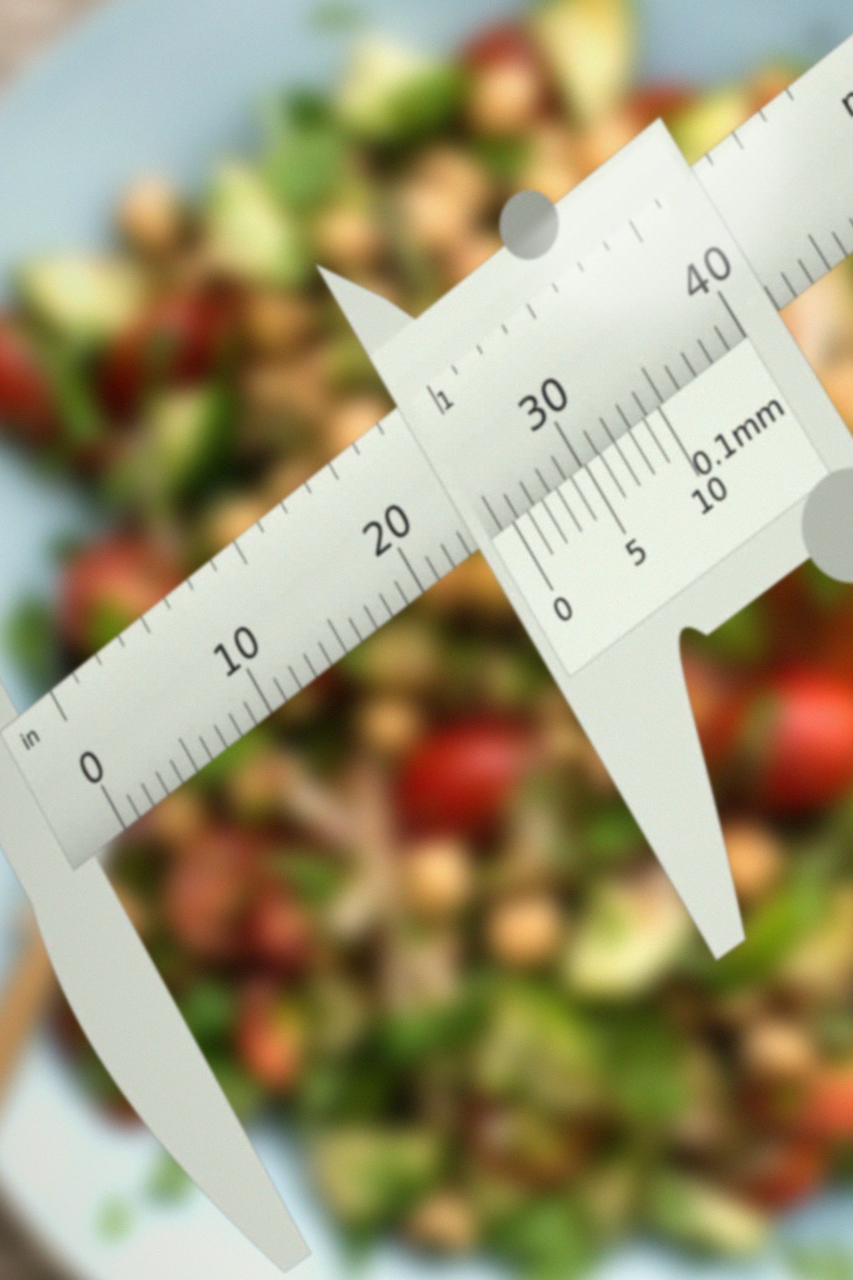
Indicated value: 25.7 mm
